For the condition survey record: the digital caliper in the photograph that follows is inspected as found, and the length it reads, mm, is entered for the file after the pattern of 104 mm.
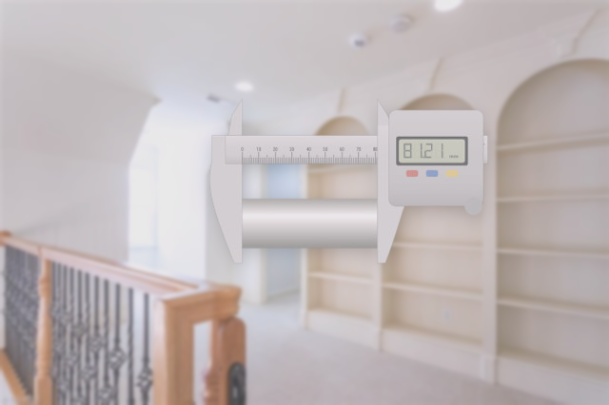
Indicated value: 81.21 mm
